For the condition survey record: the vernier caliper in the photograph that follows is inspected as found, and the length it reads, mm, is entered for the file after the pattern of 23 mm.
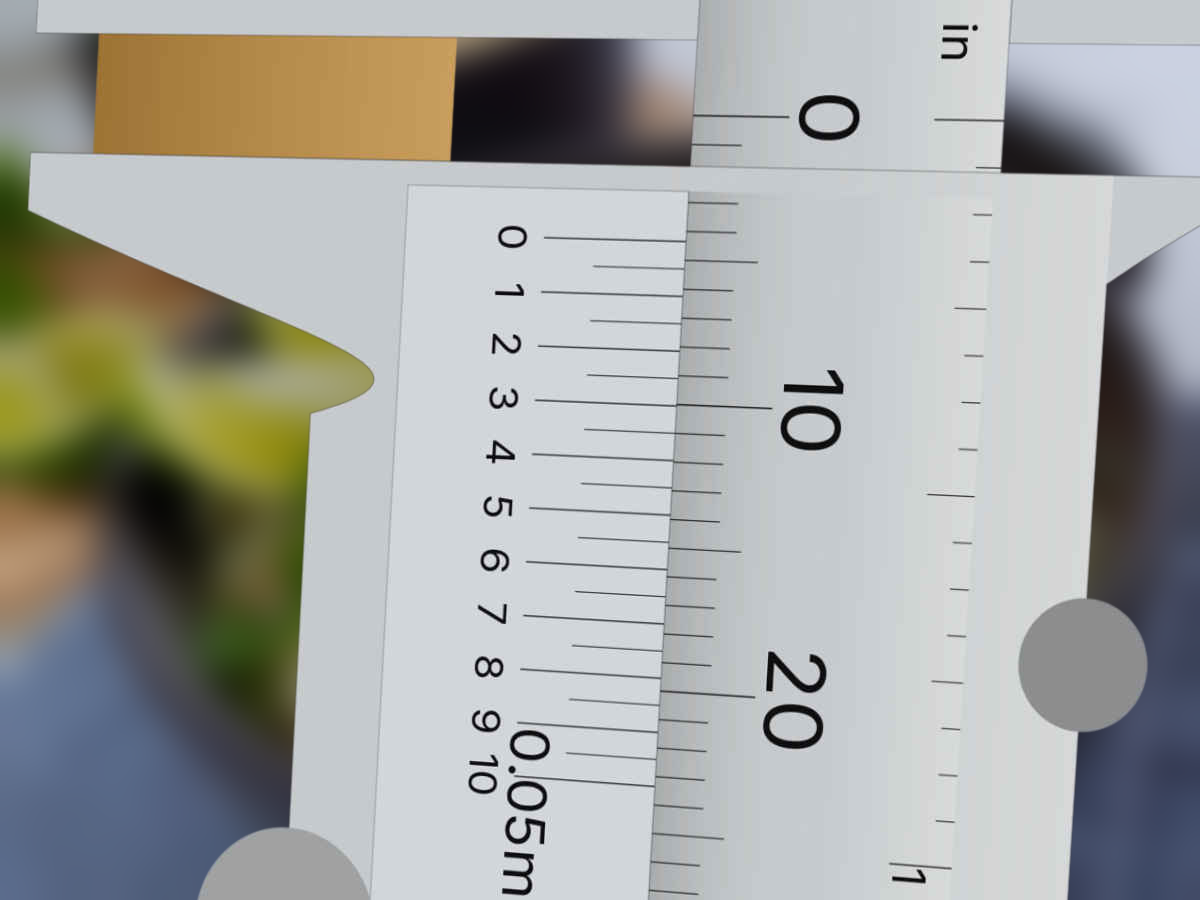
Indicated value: 4.35 mm
